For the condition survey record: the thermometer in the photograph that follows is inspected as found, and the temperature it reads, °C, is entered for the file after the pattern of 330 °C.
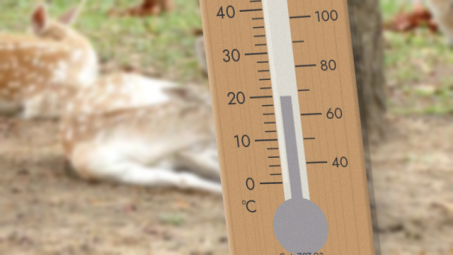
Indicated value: 20 °C
